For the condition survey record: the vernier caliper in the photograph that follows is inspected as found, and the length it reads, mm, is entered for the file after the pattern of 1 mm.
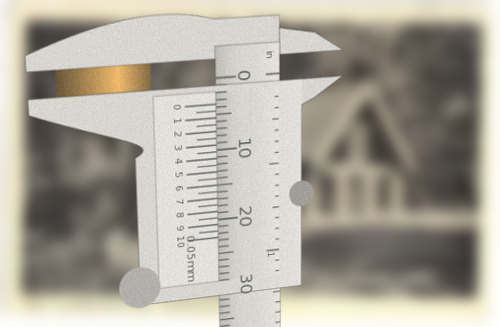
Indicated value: 3.6 mm
